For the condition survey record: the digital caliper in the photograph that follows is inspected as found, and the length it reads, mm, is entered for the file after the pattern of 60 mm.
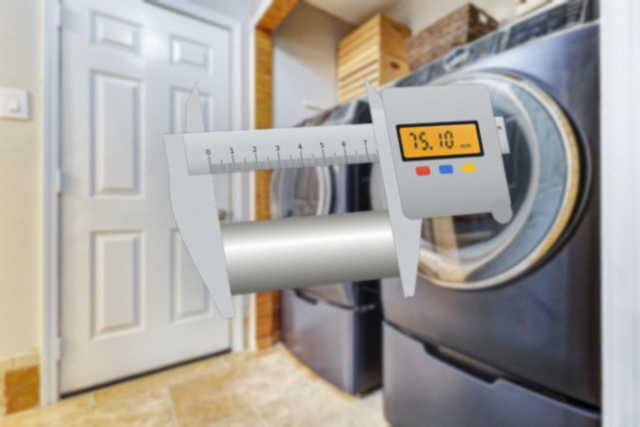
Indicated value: 75.10 mm
